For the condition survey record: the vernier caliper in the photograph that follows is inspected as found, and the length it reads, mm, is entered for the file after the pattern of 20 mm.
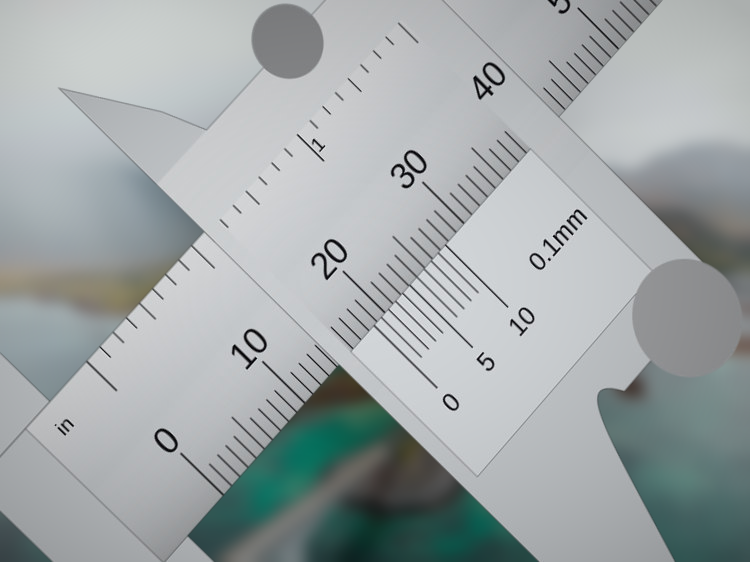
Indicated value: 18.6 mm
